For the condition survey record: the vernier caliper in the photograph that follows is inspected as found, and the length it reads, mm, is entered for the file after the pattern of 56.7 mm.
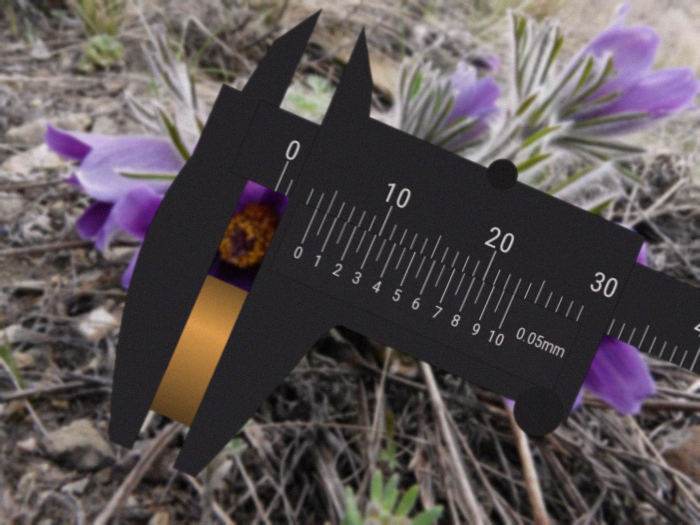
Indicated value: 4.0 mm
